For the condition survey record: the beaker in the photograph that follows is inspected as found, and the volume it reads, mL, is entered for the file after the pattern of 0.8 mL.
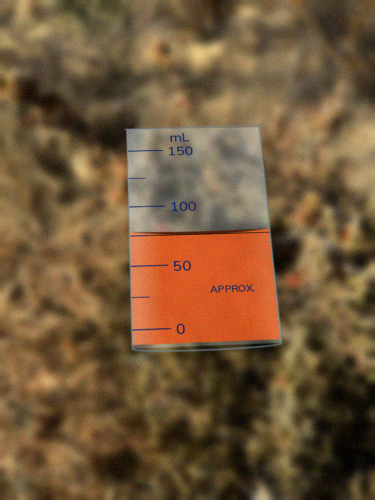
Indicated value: 75 mL
